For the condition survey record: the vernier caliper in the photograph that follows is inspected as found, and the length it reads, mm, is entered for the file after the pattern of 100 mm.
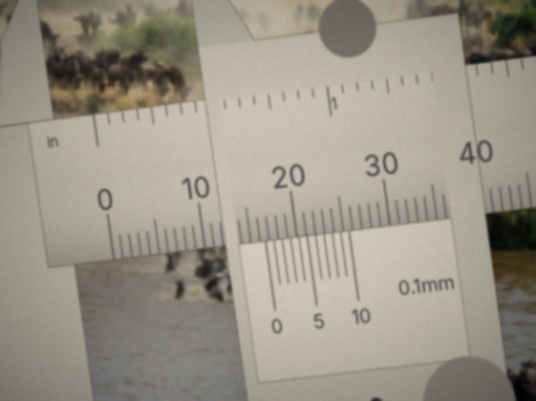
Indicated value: 16.6 mm
